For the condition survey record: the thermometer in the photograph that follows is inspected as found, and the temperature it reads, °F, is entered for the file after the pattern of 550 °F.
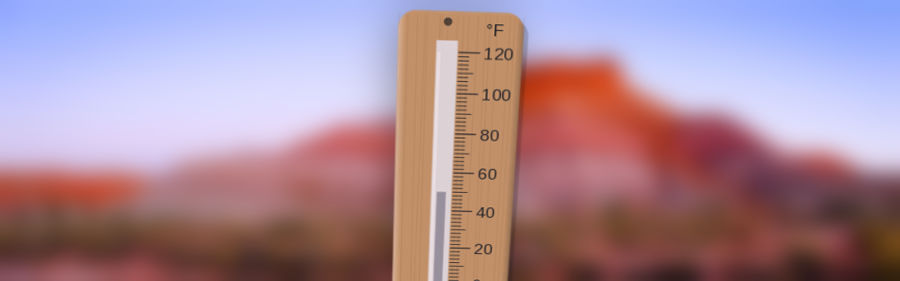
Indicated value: 50 °F
